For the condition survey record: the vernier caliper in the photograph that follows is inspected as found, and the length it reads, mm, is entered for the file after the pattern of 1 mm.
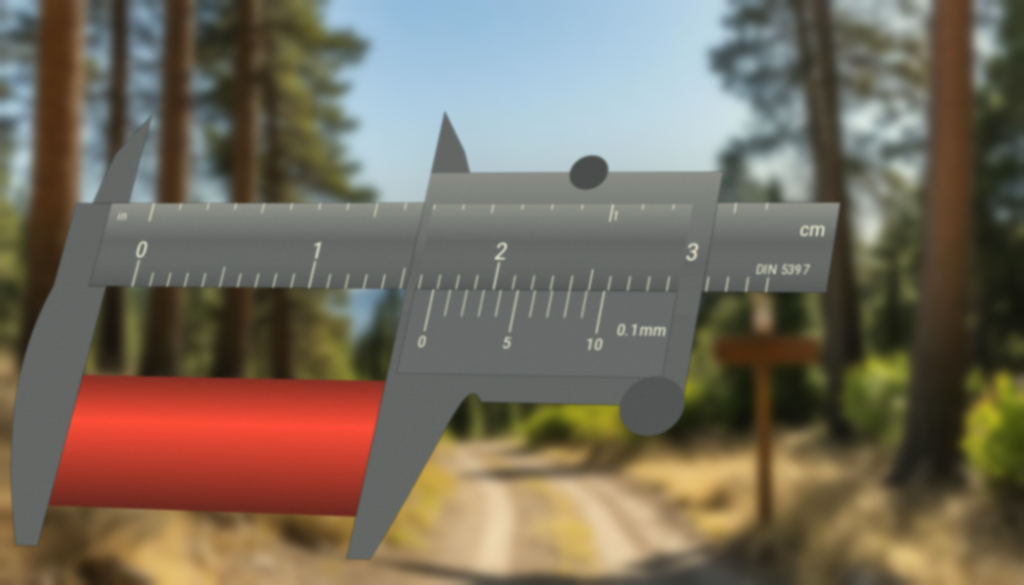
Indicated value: 16.8 mm
